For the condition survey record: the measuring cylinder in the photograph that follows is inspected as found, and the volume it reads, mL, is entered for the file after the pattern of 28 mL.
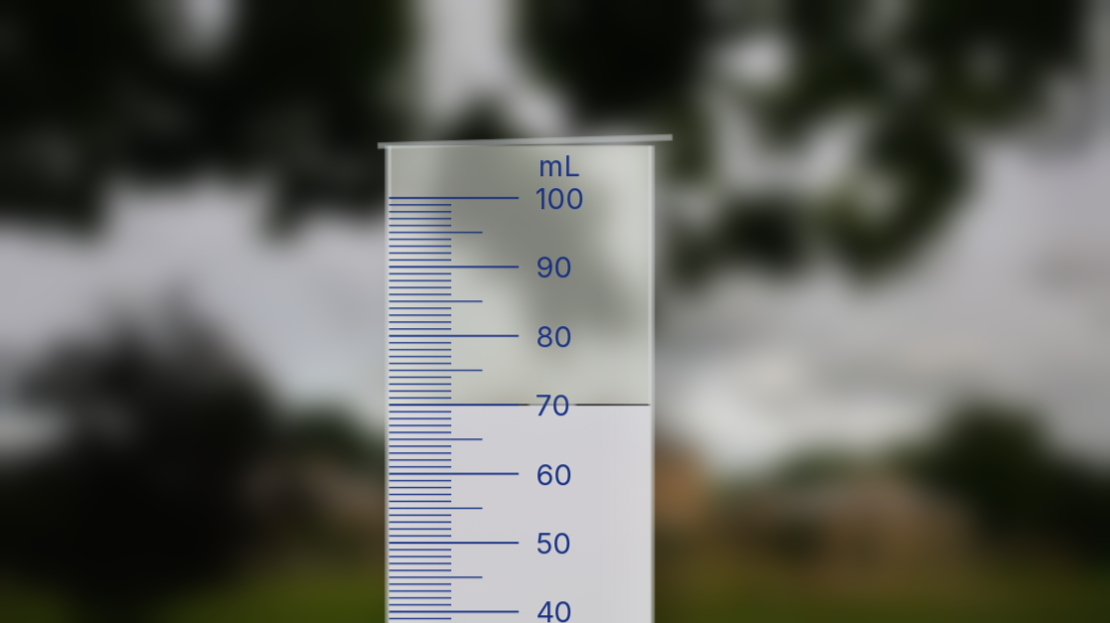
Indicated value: 70 mL
